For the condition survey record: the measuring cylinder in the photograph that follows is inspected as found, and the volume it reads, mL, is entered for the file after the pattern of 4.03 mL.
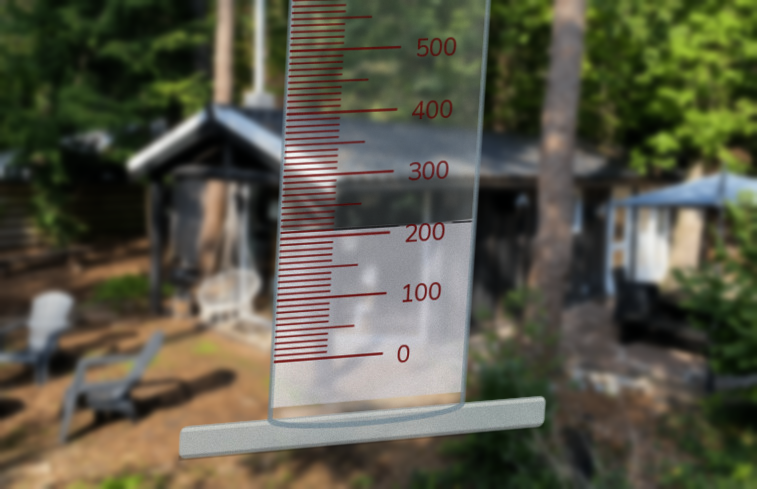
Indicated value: 210 mL
